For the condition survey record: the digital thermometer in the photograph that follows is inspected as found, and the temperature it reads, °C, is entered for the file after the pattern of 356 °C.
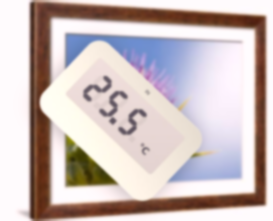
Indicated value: 25.5 °C
